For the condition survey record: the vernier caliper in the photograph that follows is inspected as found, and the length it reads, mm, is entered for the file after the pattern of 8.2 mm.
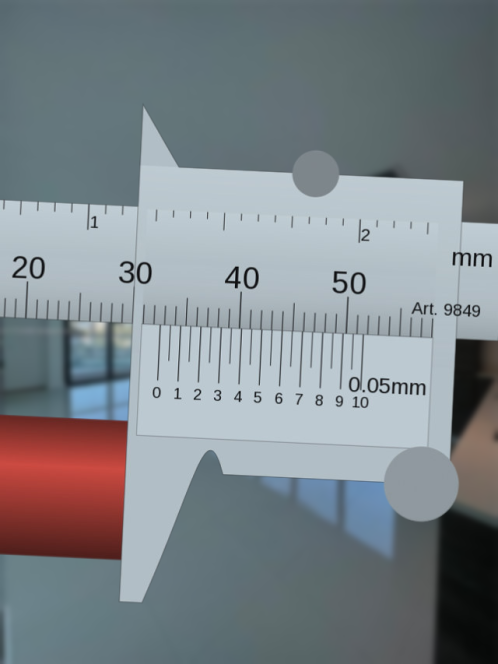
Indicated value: 32.6 mm
